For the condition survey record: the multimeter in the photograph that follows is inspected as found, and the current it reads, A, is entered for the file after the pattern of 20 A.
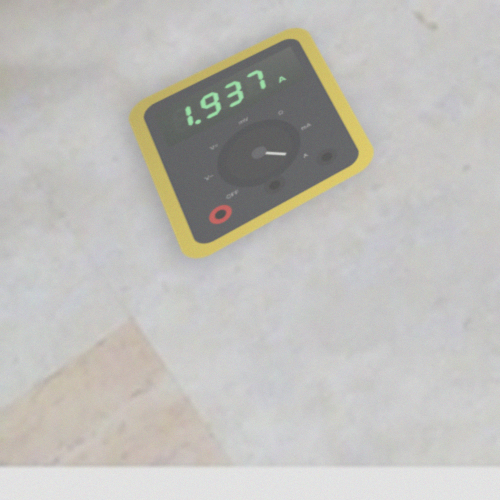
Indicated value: 1.937 A
